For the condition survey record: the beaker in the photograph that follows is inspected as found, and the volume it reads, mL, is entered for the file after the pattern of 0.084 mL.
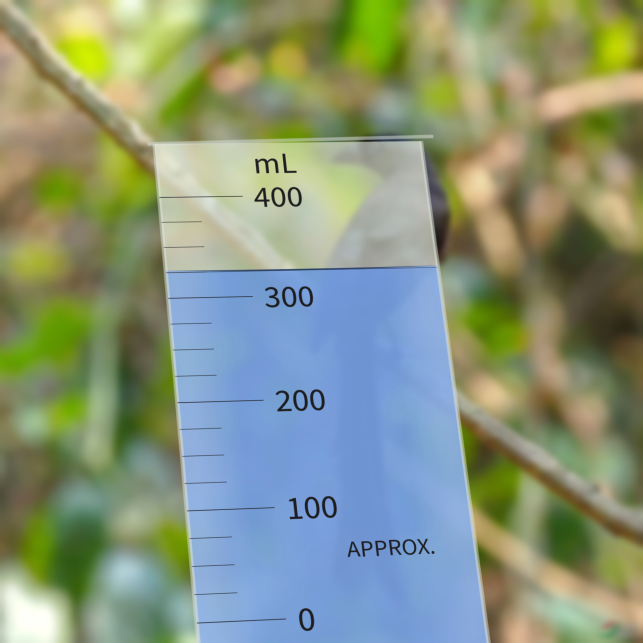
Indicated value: 325 mL
